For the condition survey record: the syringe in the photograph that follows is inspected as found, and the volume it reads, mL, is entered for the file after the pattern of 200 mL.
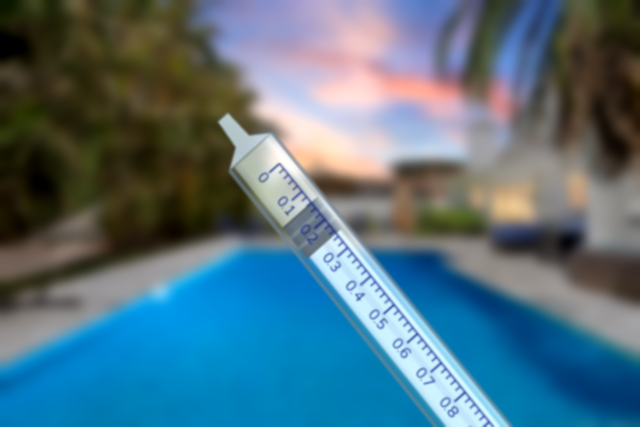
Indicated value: 0.14 mL
